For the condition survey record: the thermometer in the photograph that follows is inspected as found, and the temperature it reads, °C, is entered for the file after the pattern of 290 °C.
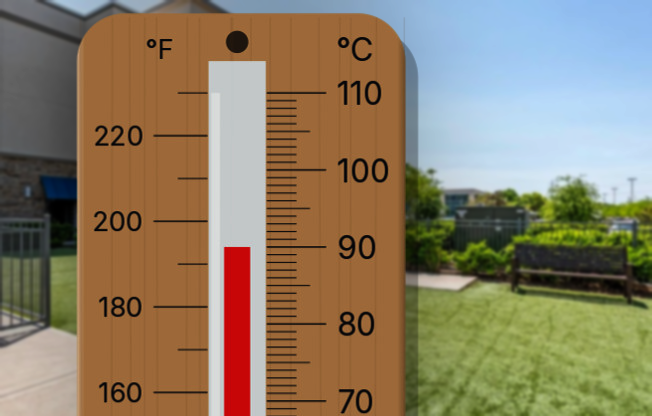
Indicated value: 90 °C
